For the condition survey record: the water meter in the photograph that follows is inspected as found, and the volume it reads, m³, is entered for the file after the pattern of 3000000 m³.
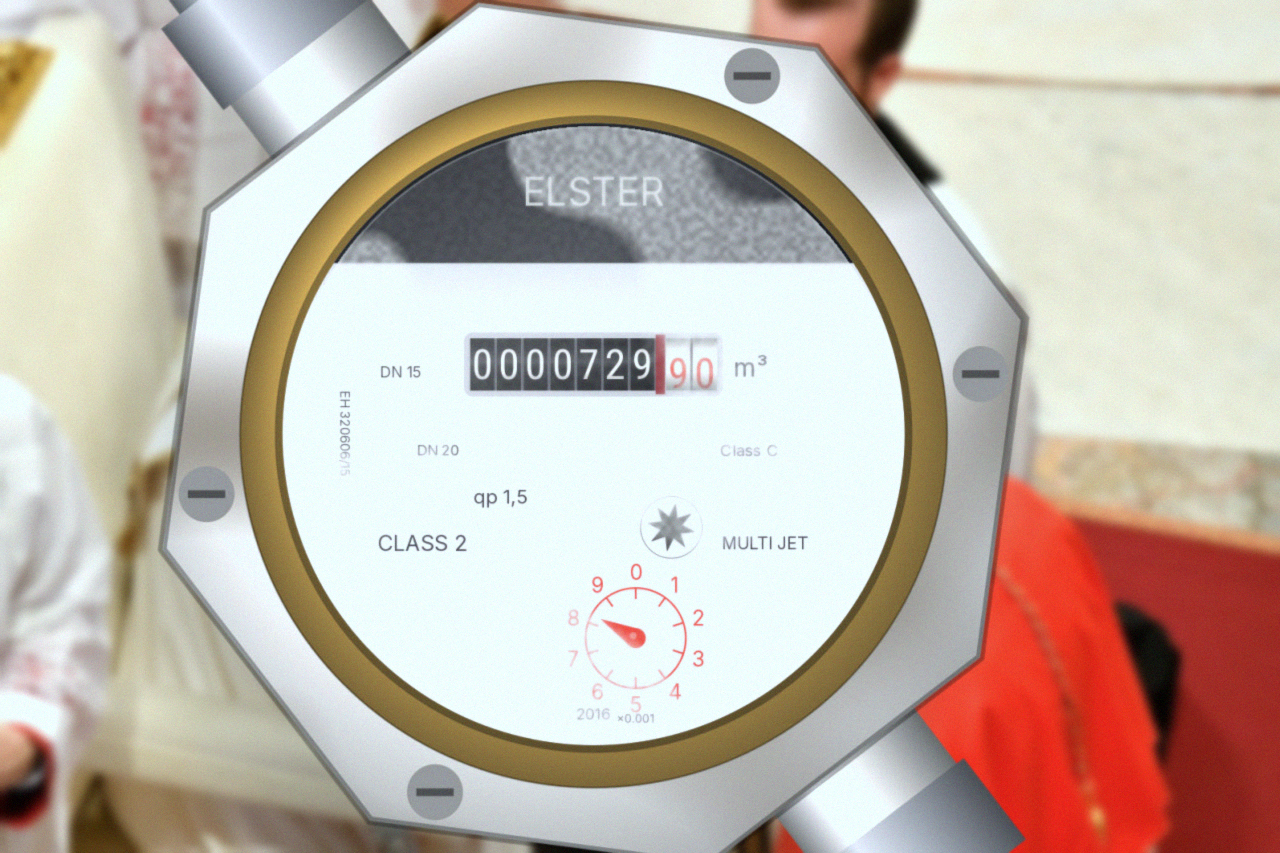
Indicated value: 729.898 m³
